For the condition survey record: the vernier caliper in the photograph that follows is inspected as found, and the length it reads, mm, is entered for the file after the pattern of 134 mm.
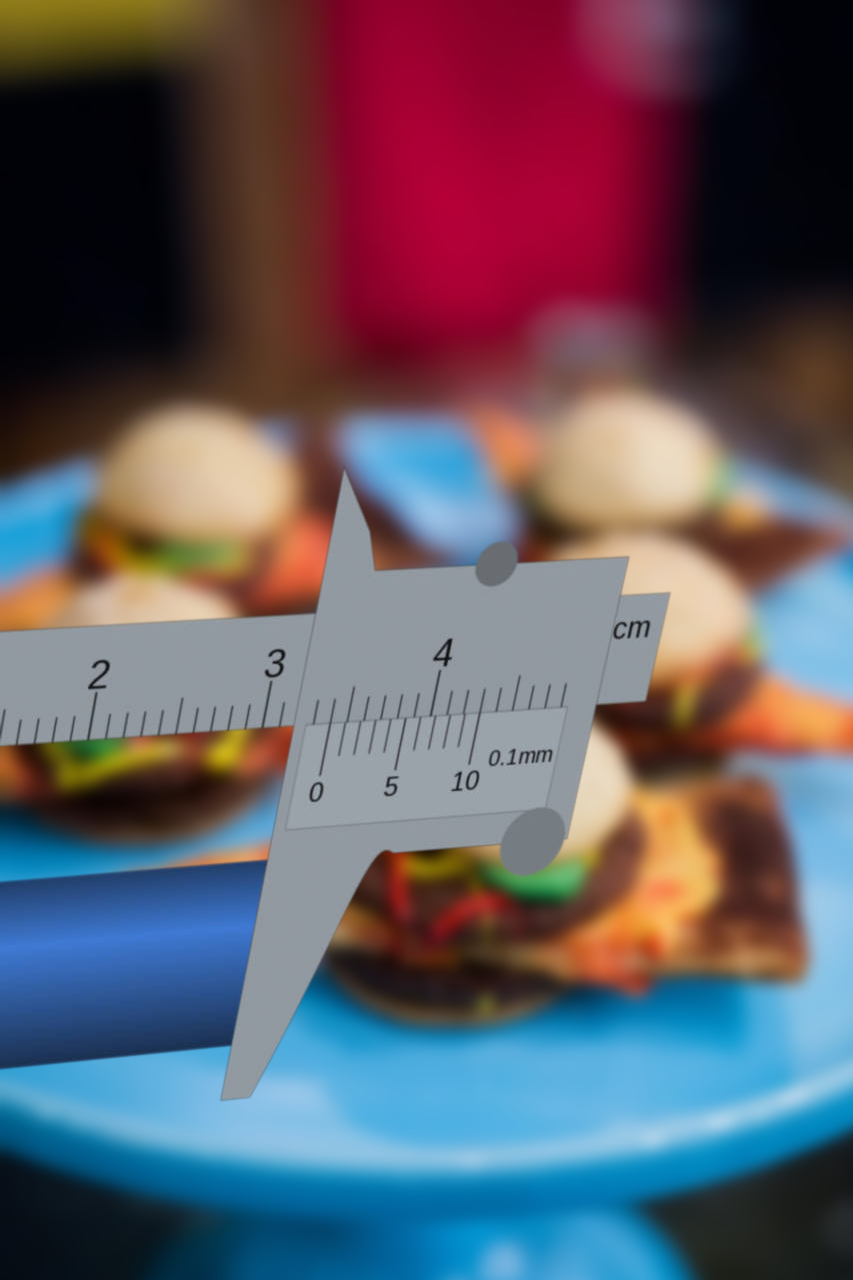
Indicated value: 34.0 mm
